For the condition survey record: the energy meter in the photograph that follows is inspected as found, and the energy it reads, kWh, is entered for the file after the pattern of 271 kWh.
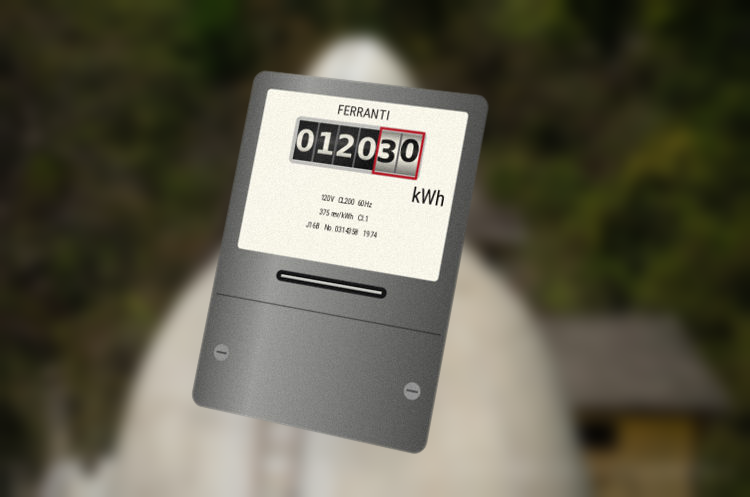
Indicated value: 120.30 kWh
